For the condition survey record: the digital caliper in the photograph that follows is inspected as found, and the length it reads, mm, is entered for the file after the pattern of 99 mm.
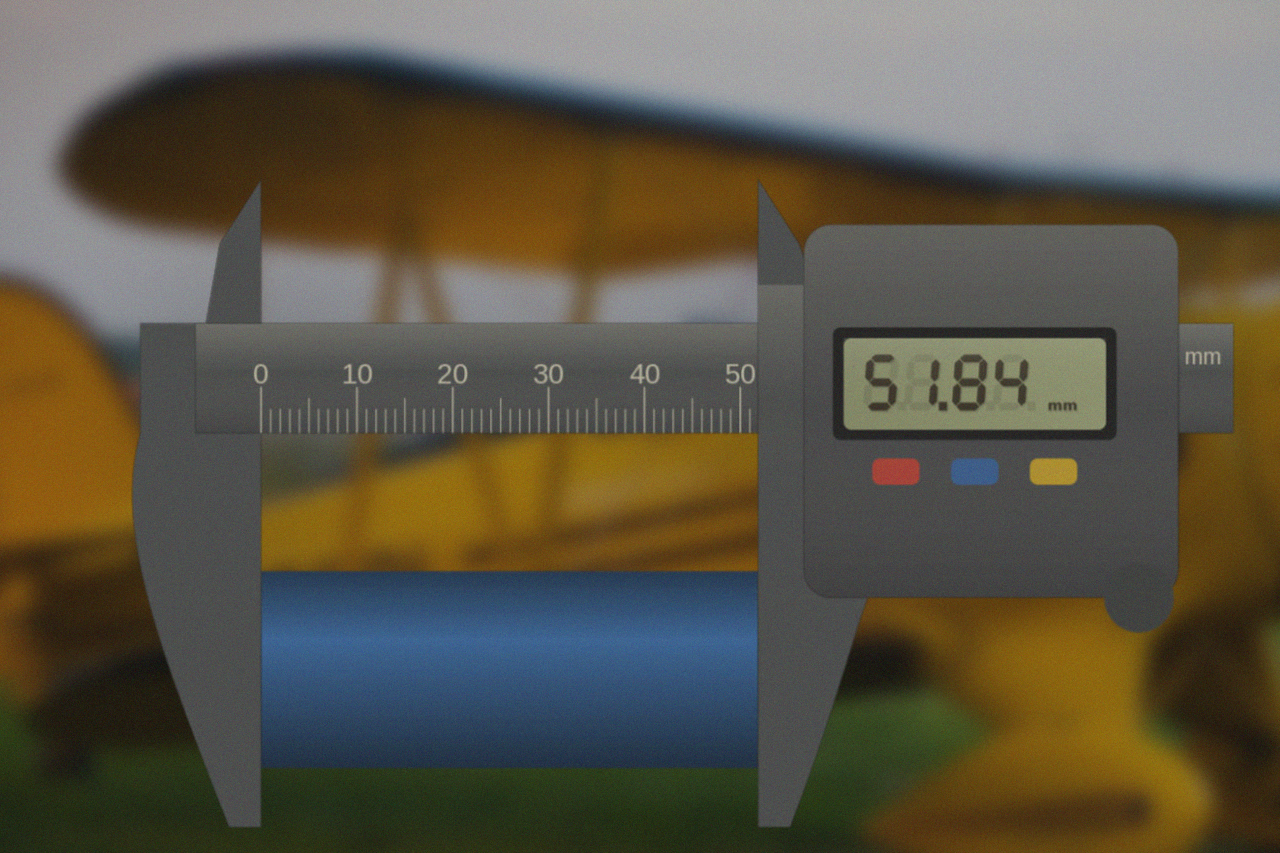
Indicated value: 51.84 mm
